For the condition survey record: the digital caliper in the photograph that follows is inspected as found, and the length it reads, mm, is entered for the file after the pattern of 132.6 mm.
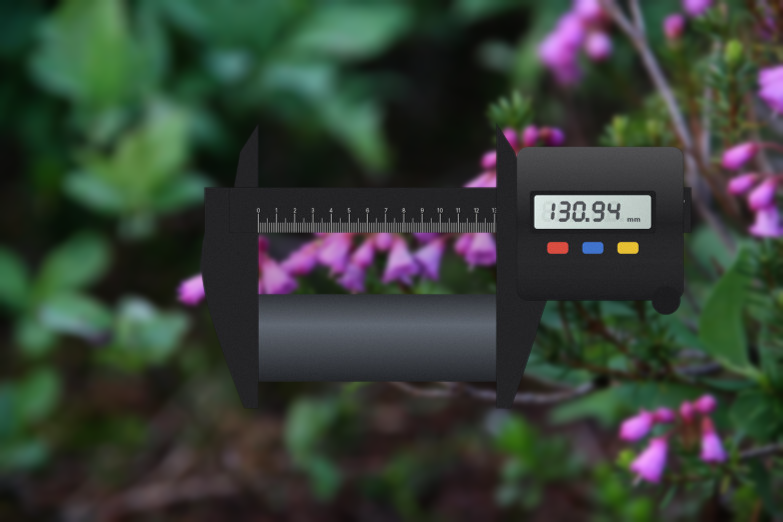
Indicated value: 130.94 mm
